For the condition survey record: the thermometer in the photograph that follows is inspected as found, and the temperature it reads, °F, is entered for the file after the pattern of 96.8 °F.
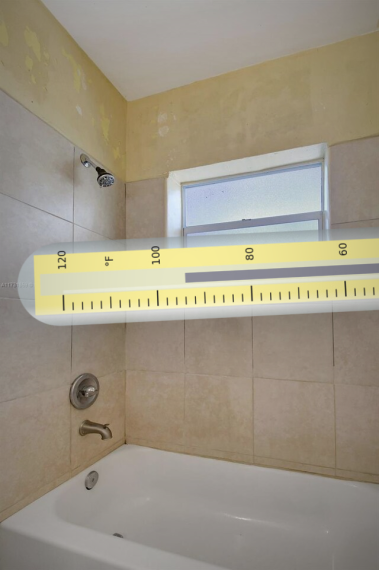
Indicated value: 94 °F
